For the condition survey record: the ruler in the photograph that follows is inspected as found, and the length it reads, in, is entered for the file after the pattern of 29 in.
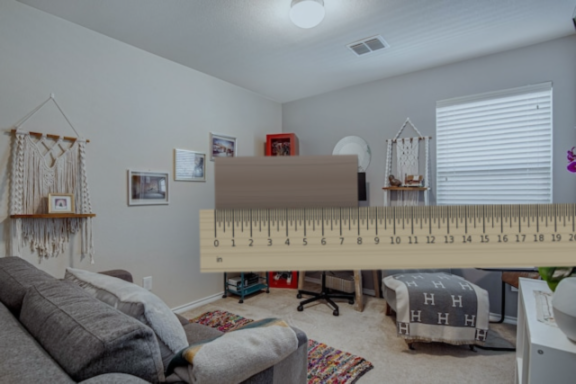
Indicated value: 8 in
